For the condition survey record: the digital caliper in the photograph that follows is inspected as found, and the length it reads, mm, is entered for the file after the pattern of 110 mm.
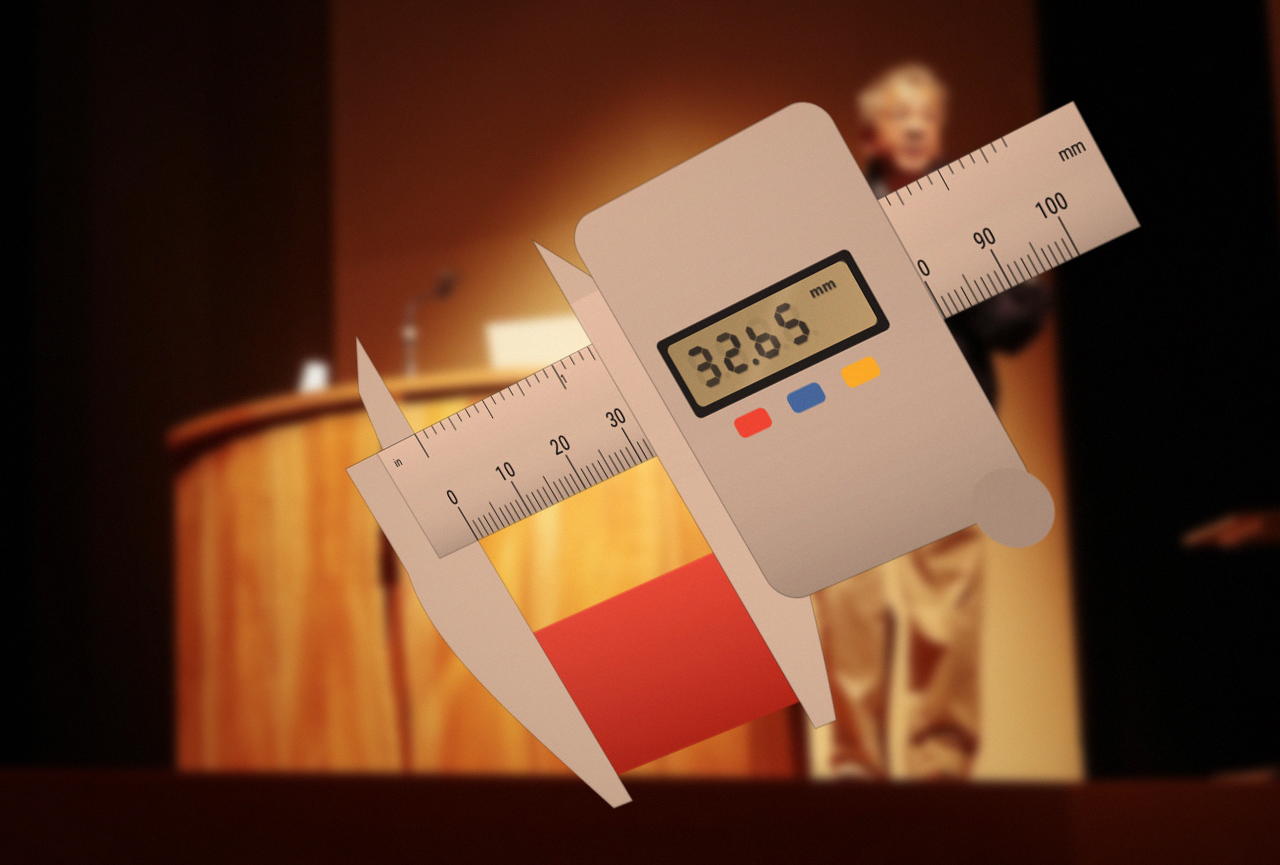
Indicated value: 32.65 mm
